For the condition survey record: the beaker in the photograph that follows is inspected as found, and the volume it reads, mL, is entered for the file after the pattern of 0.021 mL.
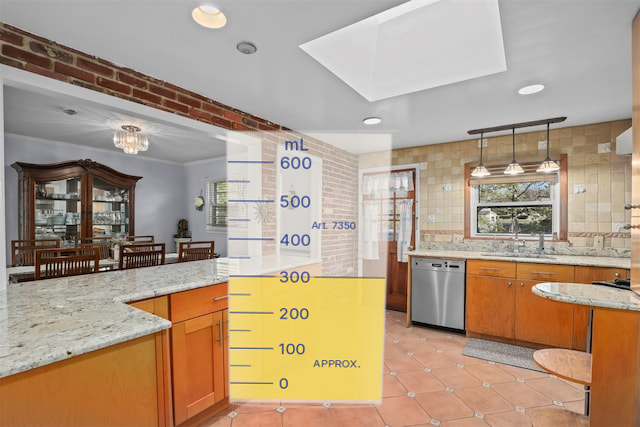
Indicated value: 300 mL
